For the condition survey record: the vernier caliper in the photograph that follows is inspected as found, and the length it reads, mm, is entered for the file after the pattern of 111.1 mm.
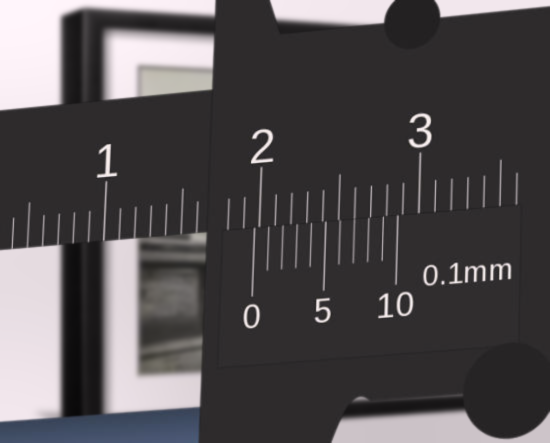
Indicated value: 19.7 mm
